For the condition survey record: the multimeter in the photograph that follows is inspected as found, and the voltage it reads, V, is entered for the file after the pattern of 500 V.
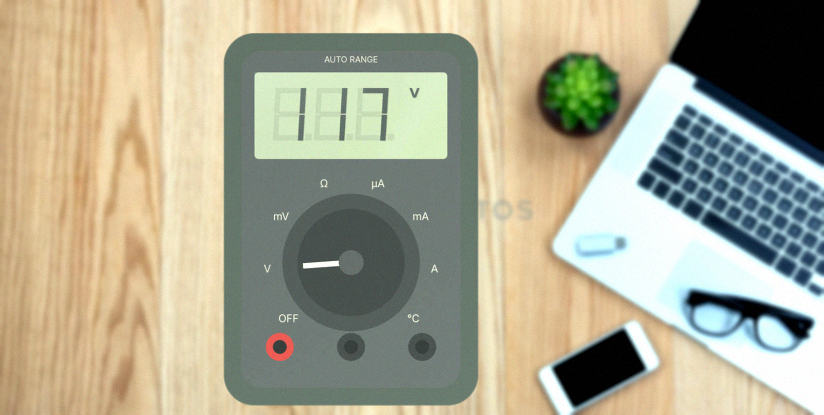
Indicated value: 117 V
